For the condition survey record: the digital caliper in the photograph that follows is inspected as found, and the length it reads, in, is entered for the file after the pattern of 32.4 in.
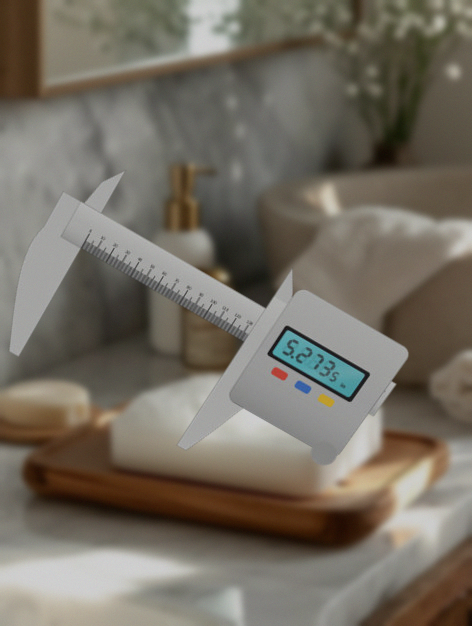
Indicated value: 5.2735 in
